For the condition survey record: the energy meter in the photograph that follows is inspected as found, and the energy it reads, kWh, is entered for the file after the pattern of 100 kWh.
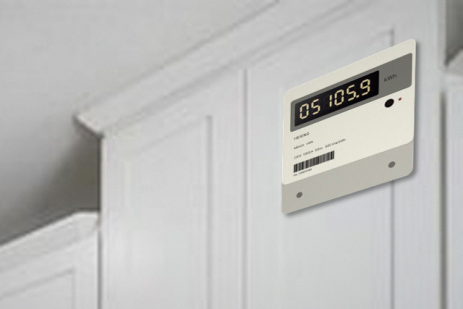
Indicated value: 5105.9 kWh
